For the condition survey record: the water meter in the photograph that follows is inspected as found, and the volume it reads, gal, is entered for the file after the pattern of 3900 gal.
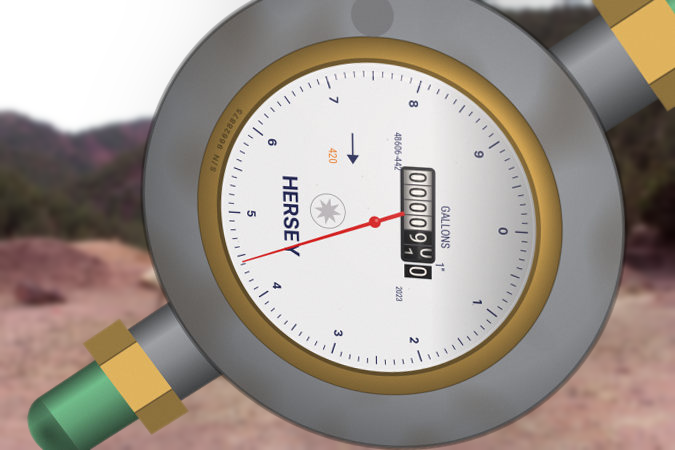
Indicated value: 904.4 gal
